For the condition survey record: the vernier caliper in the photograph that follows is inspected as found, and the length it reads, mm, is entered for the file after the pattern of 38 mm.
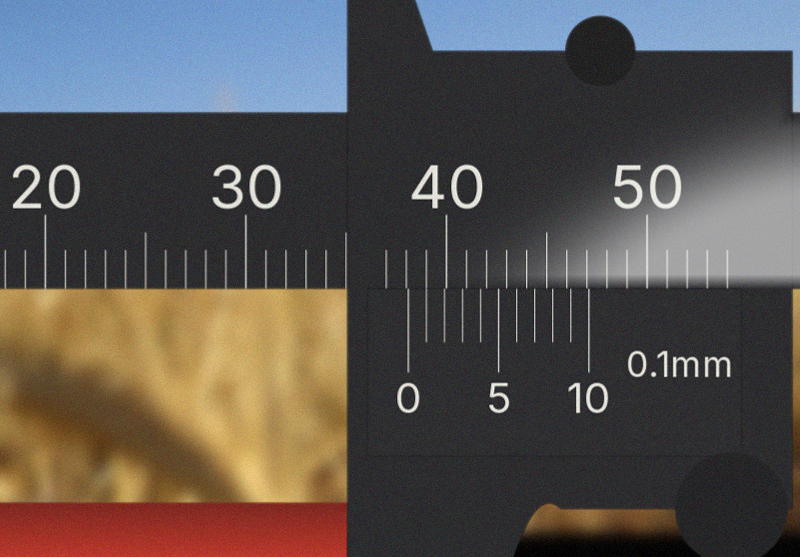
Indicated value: 38.1 mm
